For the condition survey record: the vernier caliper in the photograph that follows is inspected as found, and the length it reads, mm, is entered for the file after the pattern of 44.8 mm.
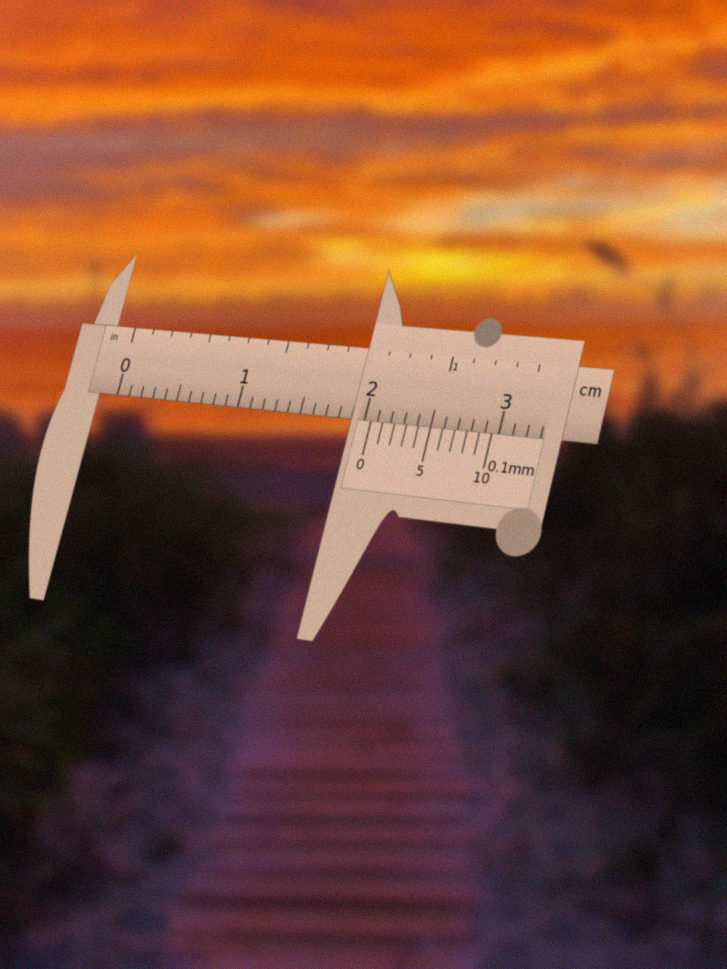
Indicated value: 20.5 mm
